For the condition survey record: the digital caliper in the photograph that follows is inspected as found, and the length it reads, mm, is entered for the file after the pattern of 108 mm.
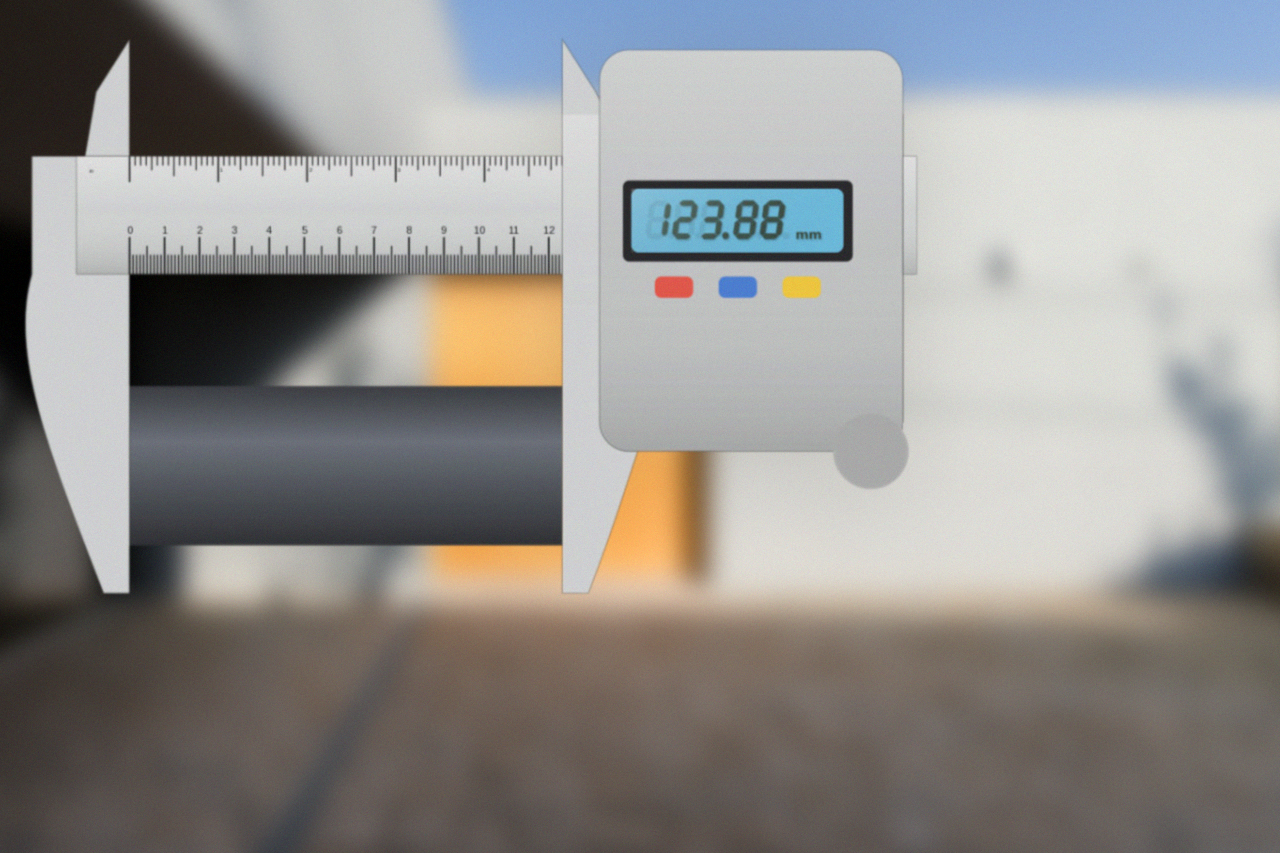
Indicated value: 123.88 mm
